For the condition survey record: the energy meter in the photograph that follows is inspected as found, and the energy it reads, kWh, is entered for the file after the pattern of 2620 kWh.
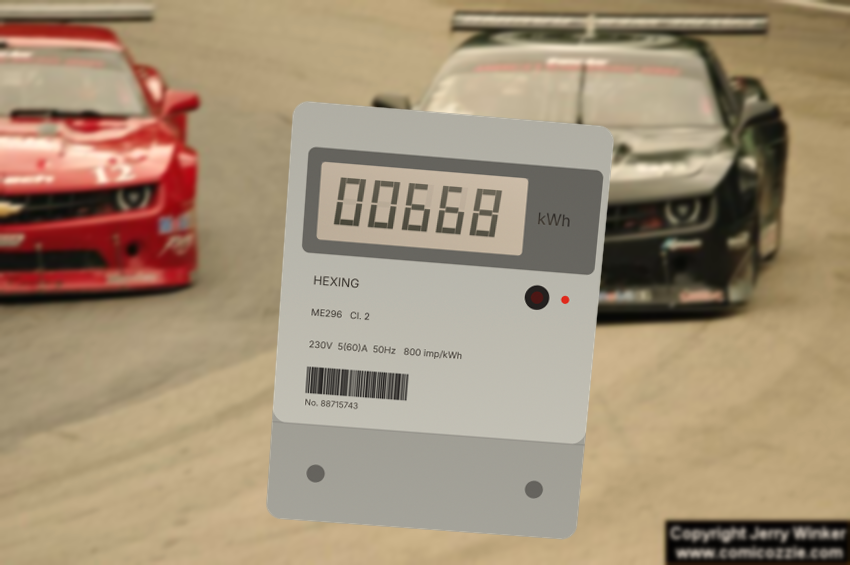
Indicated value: 668 kWh
